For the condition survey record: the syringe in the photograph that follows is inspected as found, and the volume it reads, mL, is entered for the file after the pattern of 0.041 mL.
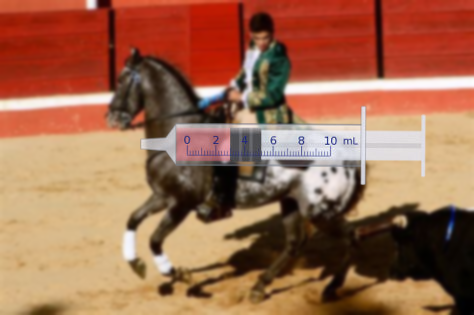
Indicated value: 3 mL
